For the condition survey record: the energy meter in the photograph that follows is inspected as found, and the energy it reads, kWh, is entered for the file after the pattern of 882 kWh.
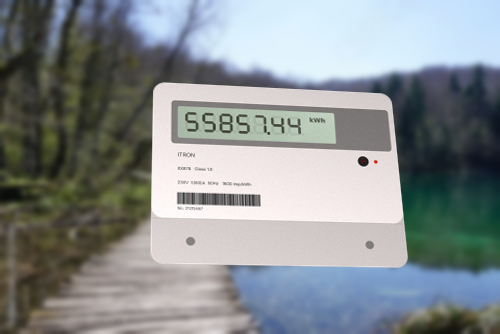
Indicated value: 55857.44 kWh
